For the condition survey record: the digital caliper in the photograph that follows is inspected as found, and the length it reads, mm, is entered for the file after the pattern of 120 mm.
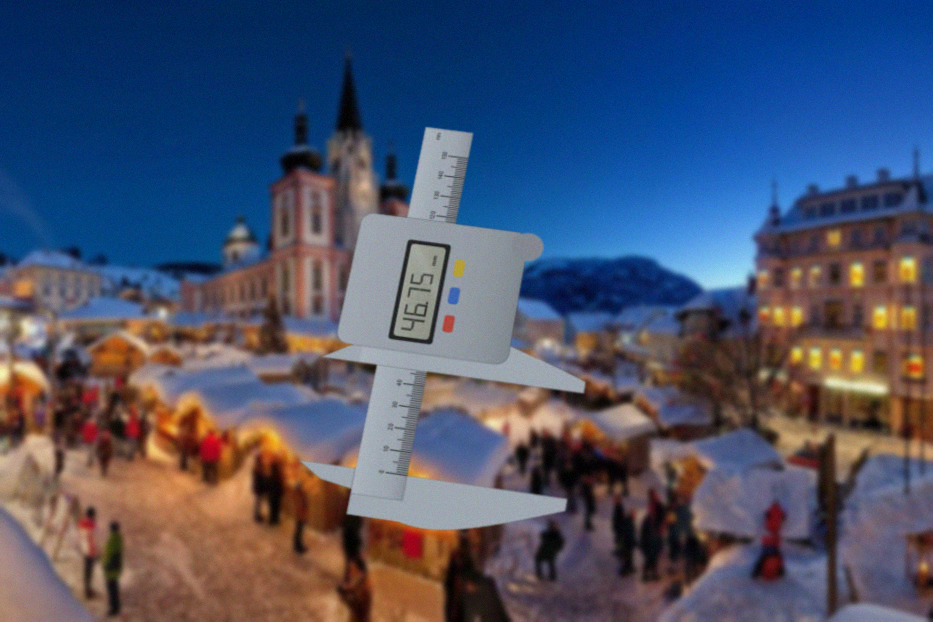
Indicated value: 46.75 mm
